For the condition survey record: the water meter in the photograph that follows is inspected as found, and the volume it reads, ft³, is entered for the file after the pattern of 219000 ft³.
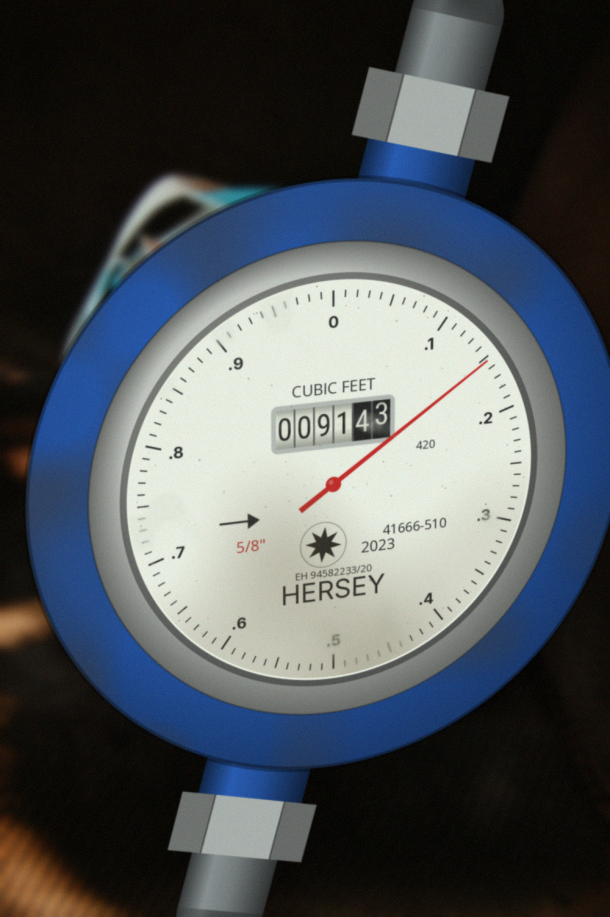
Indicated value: 9143.15 ft³
